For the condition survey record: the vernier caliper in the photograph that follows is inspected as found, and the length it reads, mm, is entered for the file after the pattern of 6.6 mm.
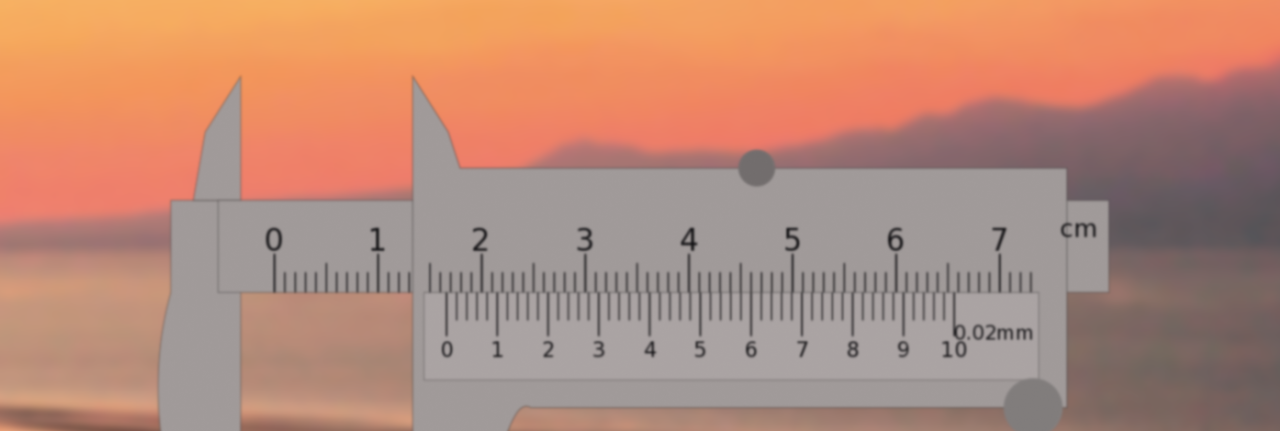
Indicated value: 16.6 mm
